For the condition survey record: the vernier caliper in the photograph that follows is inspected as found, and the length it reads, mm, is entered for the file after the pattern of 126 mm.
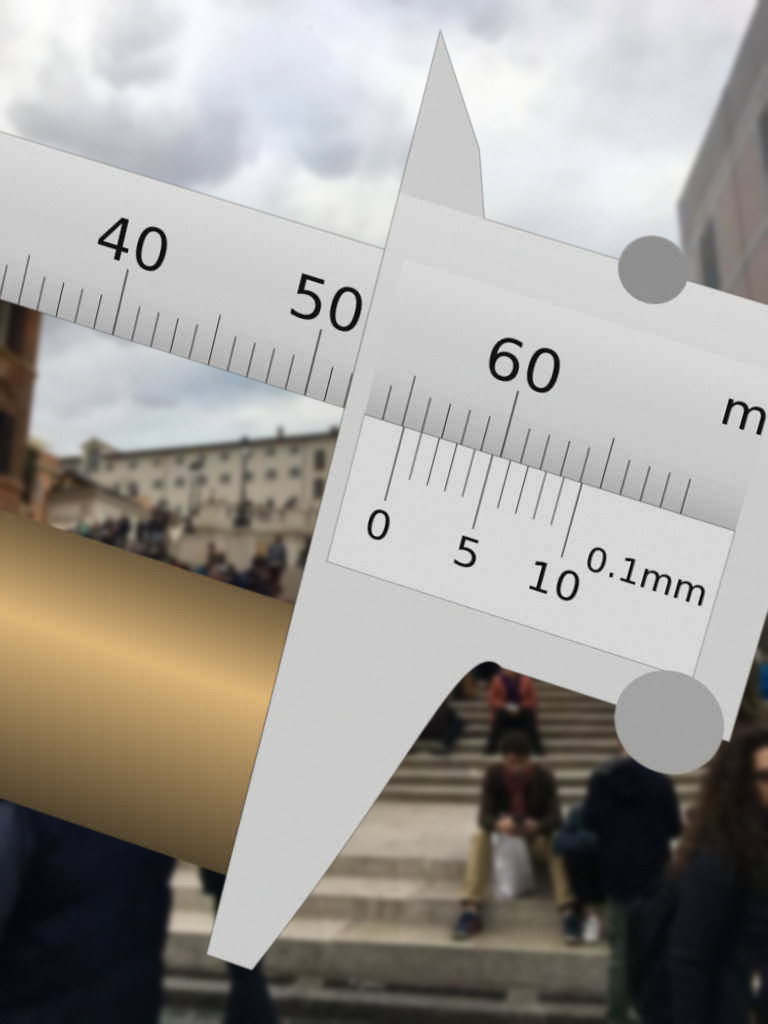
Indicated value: 55.1 mm
